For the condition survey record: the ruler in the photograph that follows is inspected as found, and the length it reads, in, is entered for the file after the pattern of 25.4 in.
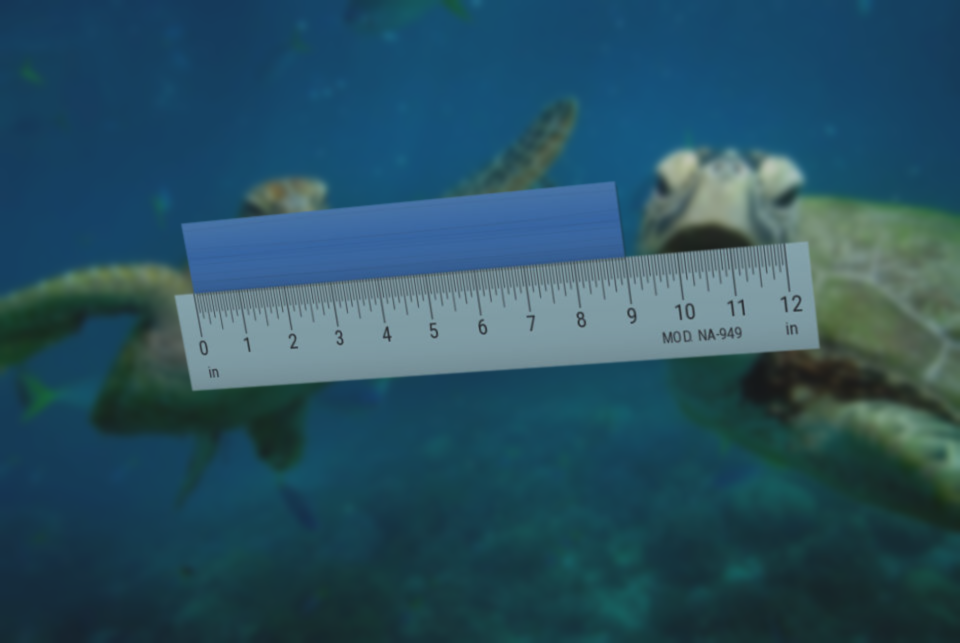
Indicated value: 9 in
